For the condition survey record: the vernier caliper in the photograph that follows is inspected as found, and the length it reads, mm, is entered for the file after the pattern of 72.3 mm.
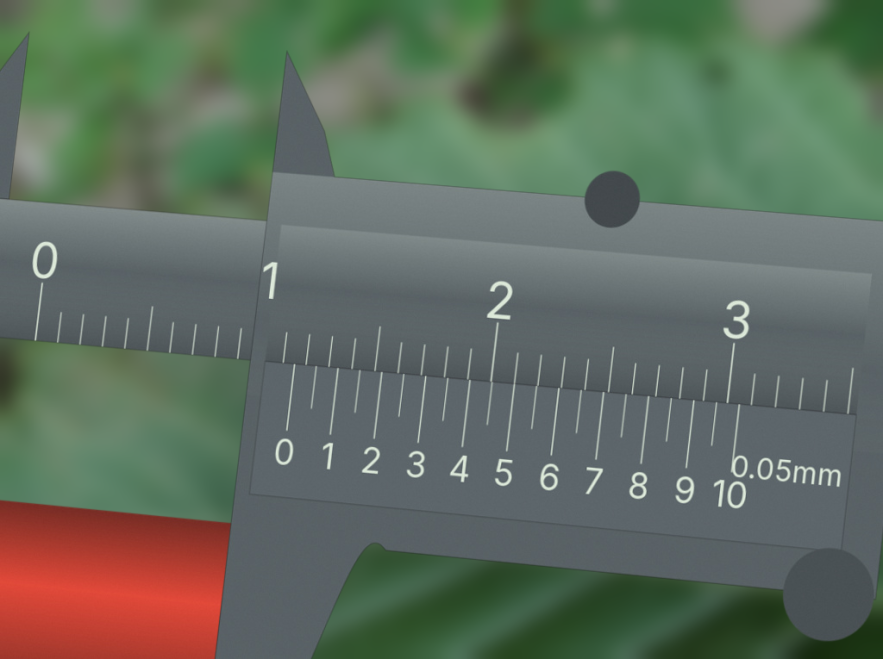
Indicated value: 11.50 mm
